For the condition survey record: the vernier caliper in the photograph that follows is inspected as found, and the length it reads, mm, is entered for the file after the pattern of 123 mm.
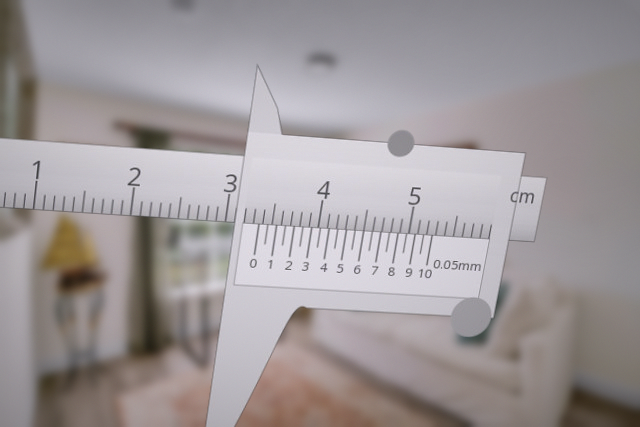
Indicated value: 33.6 mm
